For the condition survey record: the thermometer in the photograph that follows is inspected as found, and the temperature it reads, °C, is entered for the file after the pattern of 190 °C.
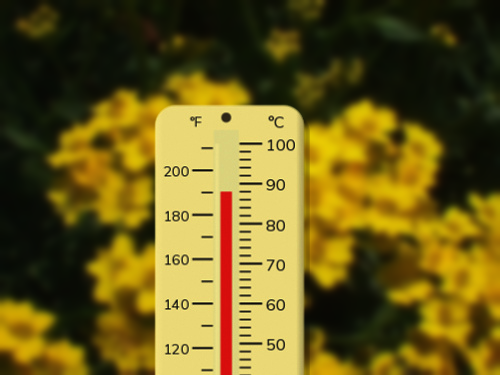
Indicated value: 88 °C
